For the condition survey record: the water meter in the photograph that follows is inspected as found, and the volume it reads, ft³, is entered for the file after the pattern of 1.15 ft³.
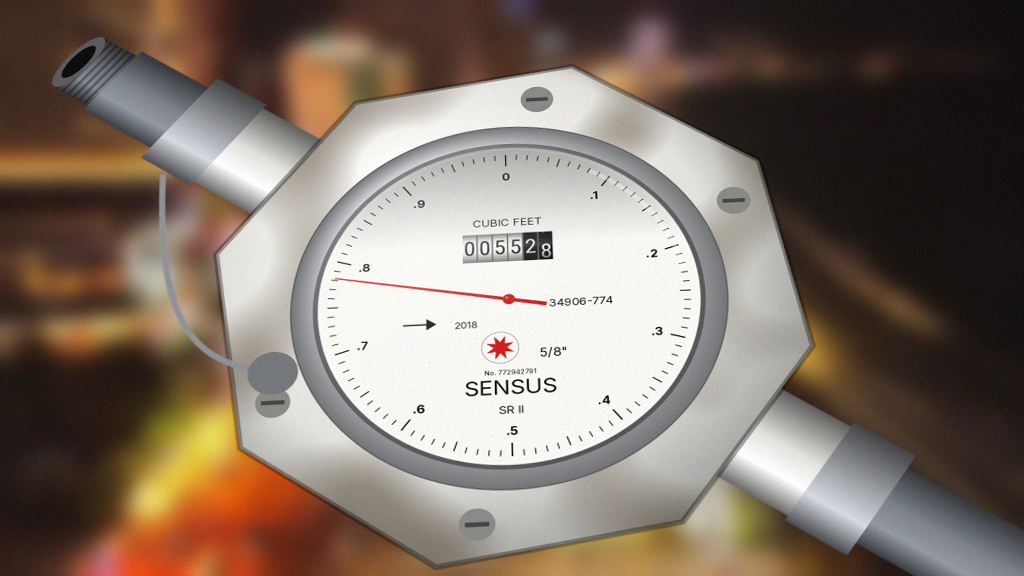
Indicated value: 5527.78 ft³
